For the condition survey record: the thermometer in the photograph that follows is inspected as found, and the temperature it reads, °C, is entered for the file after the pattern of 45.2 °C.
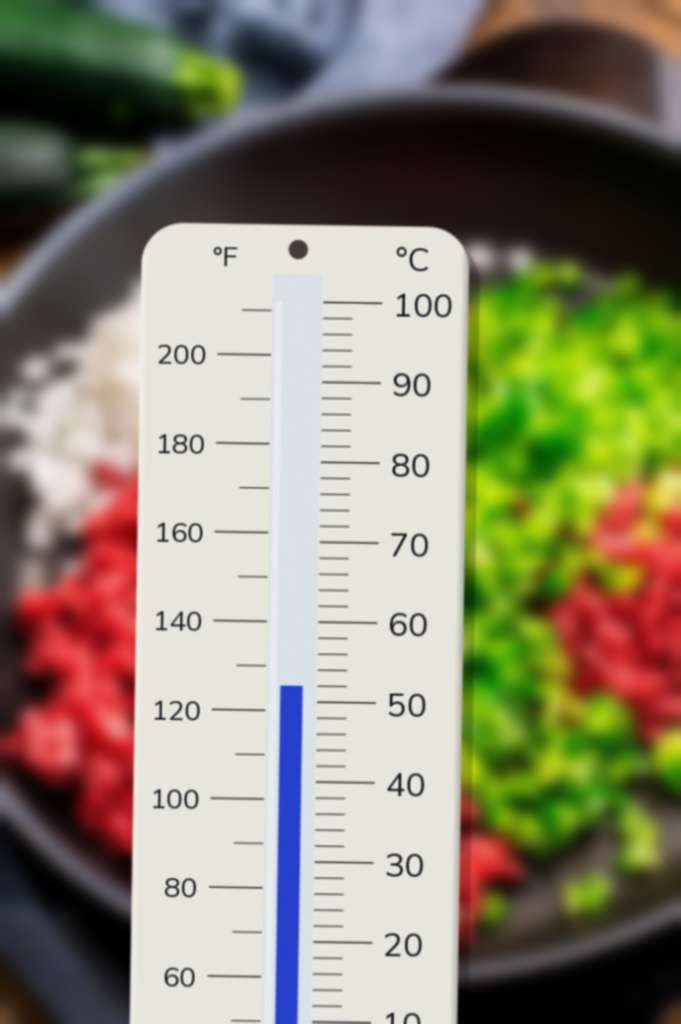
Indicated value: 52 °C
